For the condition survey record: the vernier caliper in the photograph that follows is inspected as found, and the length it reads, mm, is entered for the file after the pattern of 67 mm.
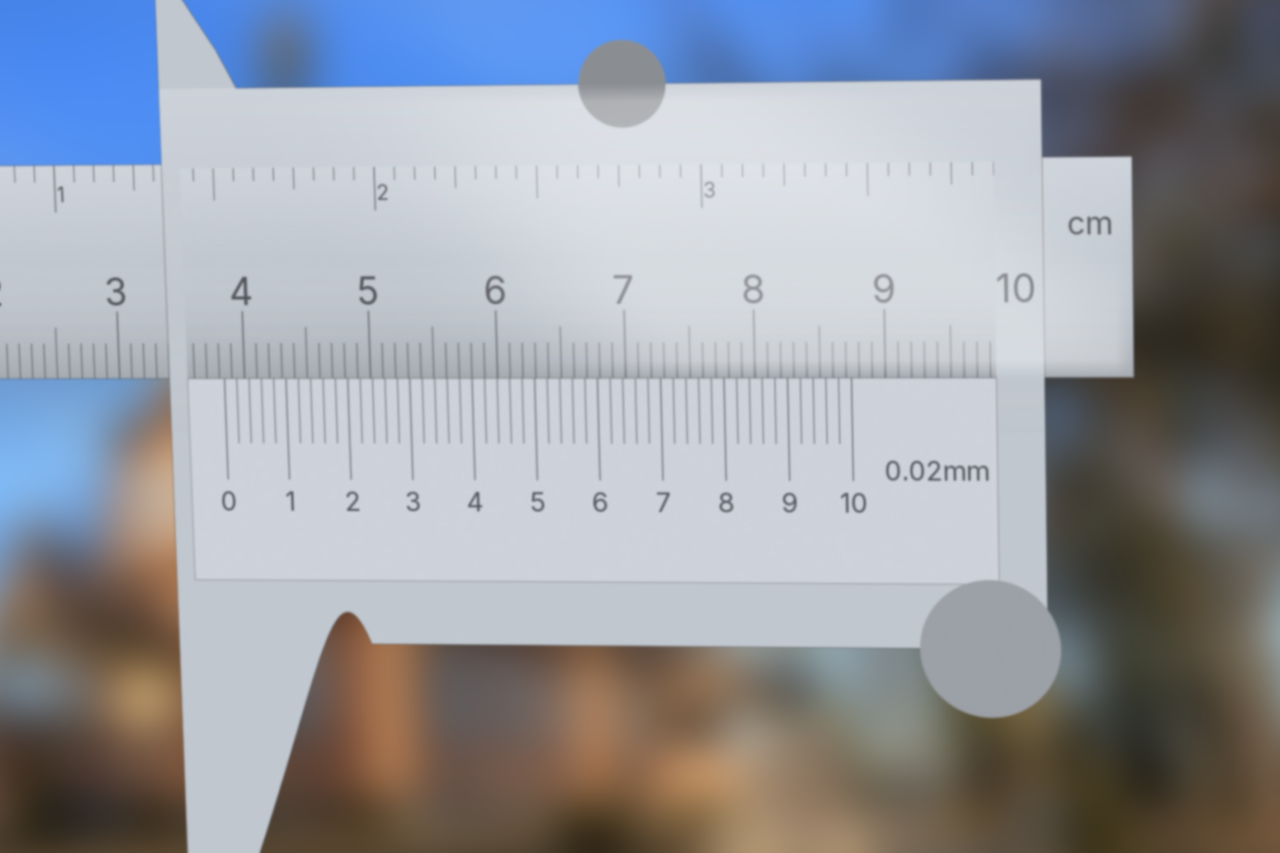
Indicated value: 38.4 mm
